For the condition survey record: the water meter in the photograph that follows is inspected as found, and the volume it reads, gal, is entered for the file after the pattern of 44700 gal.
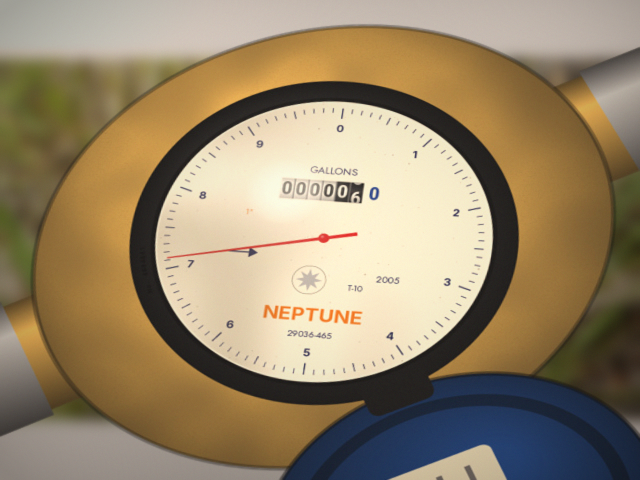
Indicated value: 57.1 gal
